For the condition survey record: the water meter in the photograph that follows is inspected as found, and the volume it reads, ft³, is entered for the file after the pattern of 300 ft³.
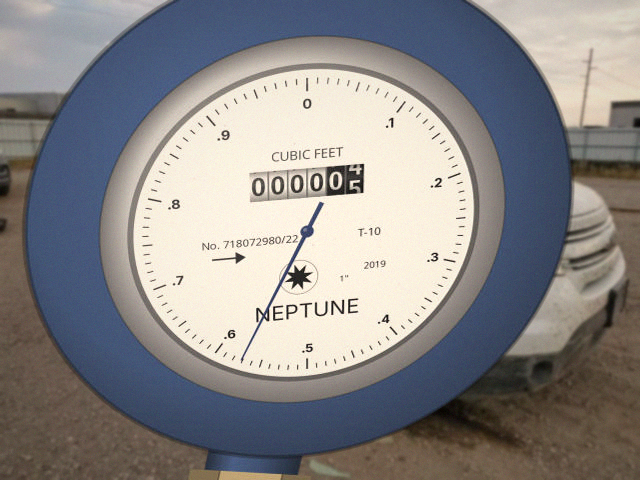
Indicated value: 4.57 ft³
